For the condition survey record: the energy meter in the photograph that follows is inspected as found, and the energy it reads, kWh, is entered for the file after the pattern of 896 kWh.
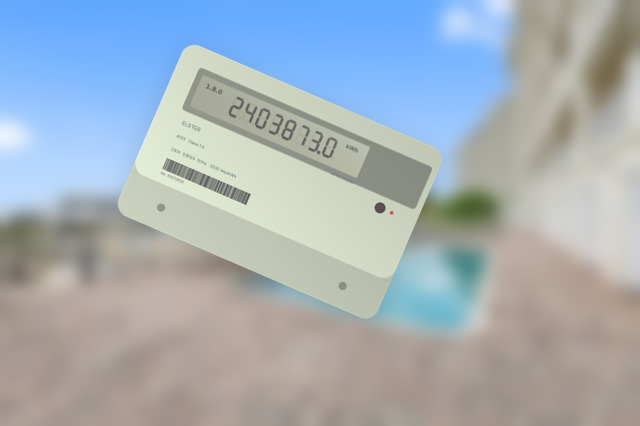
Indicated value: 2403873.0 kWh
